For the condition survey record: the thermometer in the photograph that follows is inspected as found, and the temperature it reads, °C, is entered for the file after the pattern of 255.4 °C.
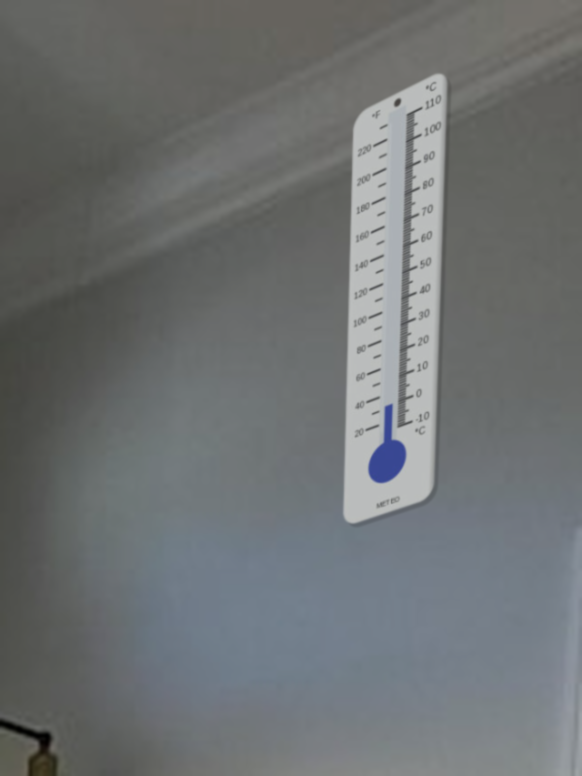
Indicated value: 0 °C
